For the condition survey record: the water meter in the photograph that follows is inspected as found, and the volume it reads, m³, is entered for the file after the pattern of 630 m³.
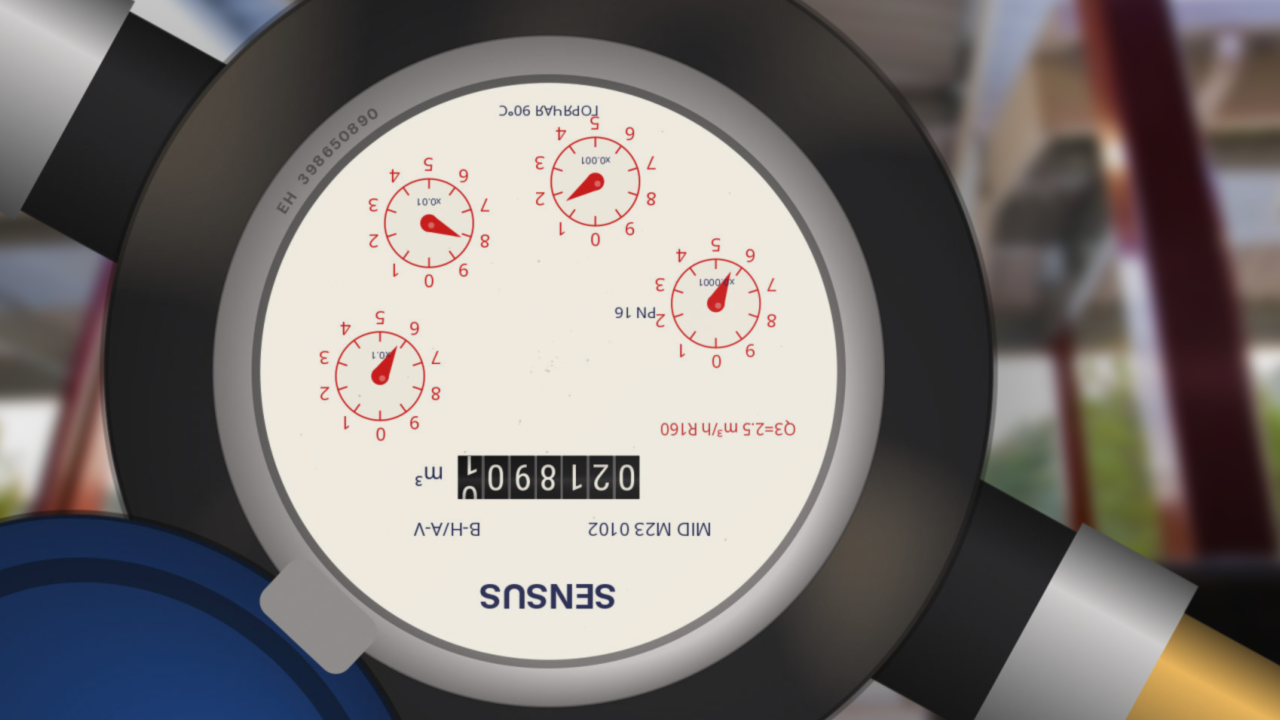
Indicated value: 218900.5815 m³
